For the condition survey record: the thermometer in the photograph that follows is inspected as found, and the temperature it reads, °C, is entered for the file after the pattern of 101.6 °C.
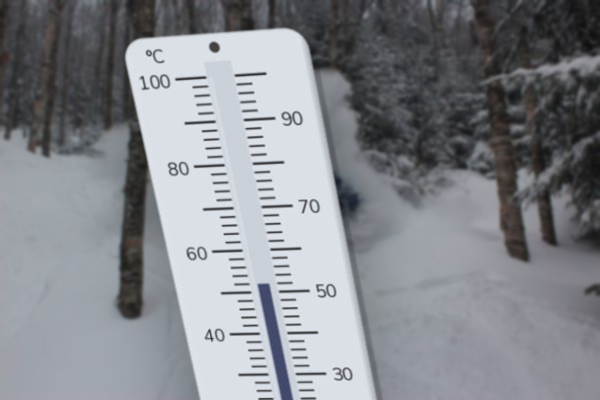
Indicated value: 52 °C
